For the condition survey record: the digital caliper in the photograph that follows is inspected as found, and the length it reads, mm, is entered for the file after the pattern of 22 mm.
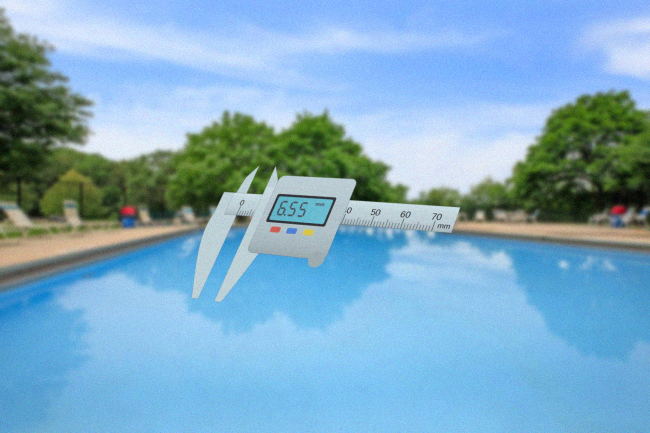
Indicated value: 6.55 mm
